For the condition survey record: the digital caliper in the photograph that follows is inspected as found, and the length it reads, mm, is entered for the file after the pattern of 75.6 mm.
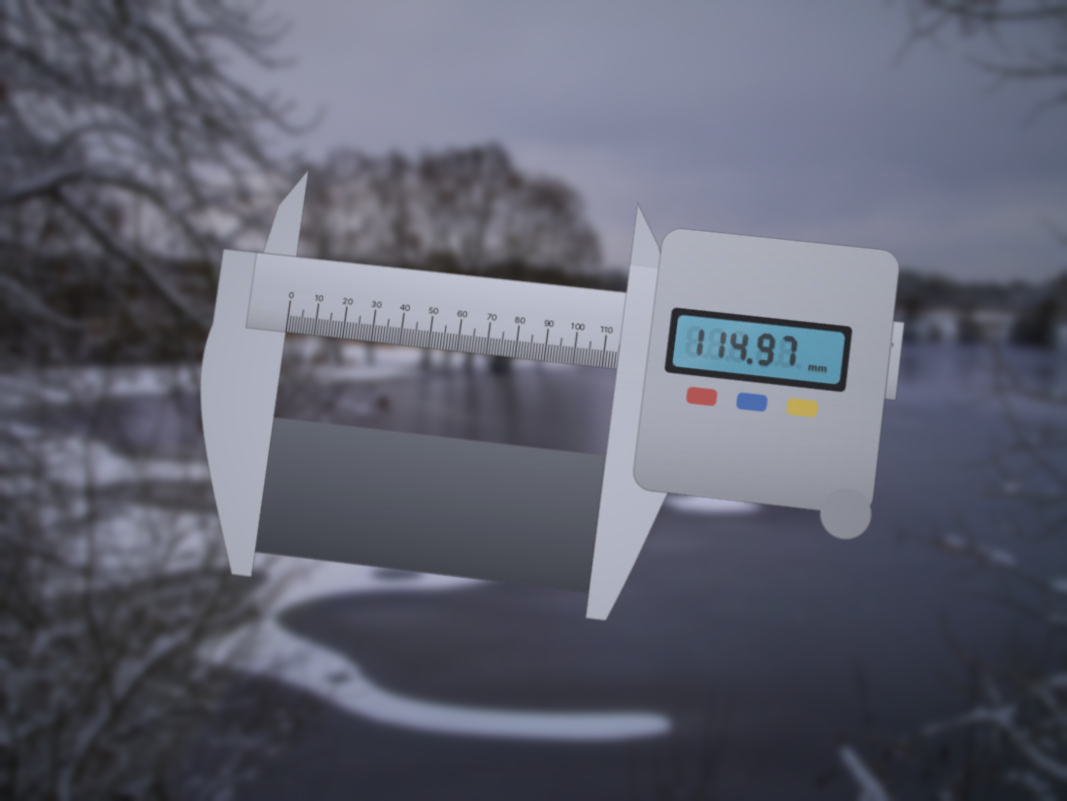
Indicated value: 114.97 mm
